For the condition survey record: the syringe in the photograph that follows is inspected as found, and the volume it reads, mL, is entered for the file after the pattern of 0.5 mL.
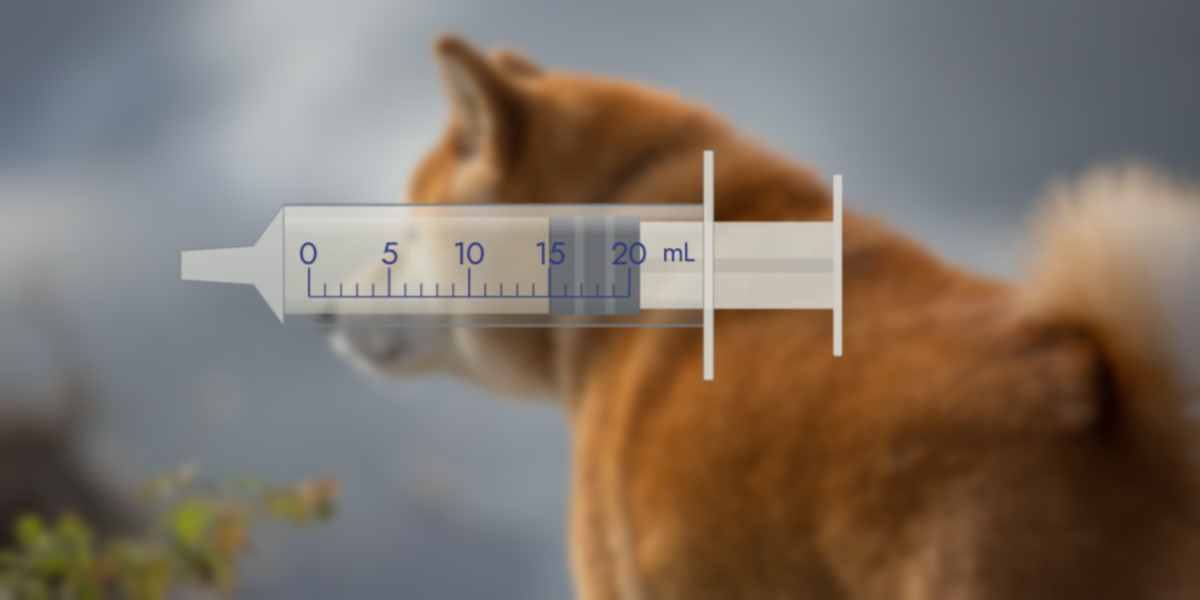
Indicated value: 15 mL
